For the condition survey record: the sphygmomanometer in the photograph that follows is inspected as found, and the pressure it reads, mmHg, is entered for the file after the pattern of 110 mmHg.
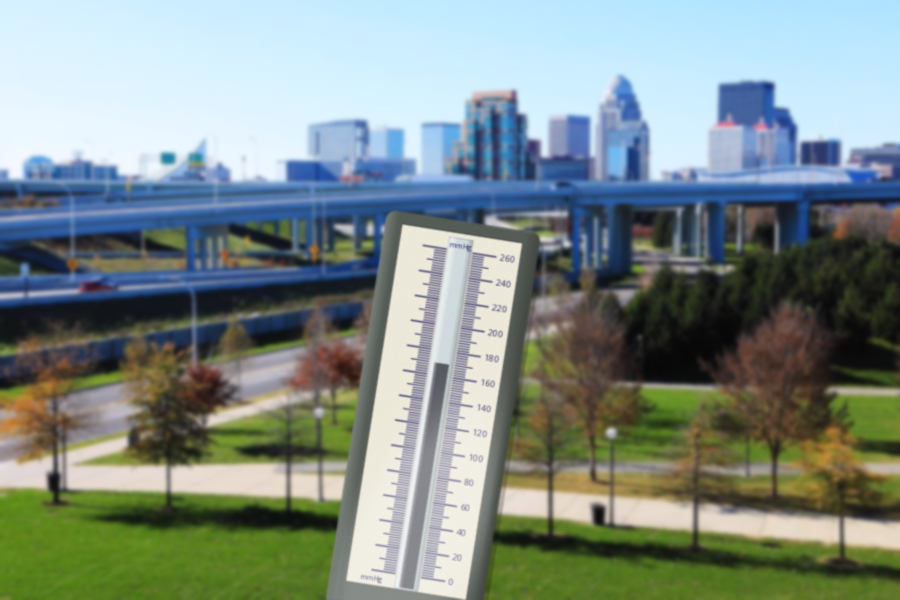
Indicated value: 170 mmHg
